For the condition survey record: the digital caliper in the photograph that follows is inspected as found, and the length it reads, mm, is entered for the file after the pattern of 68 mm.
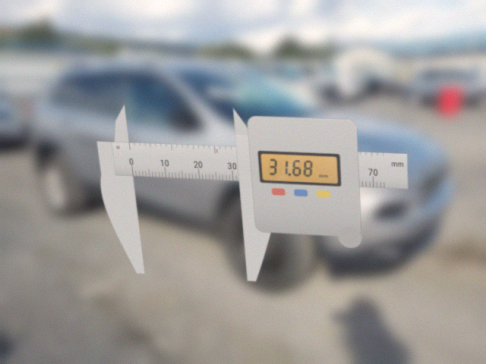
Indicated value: 31.68 mm
